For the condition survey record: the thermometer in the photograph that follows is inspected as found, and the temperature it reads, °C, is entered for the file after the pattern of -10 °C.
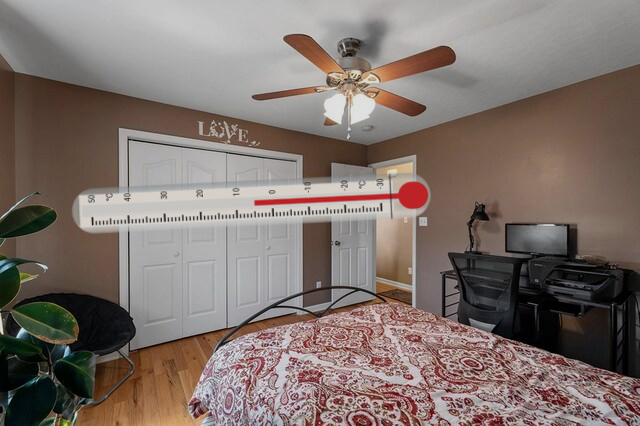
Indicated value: 5 °C
